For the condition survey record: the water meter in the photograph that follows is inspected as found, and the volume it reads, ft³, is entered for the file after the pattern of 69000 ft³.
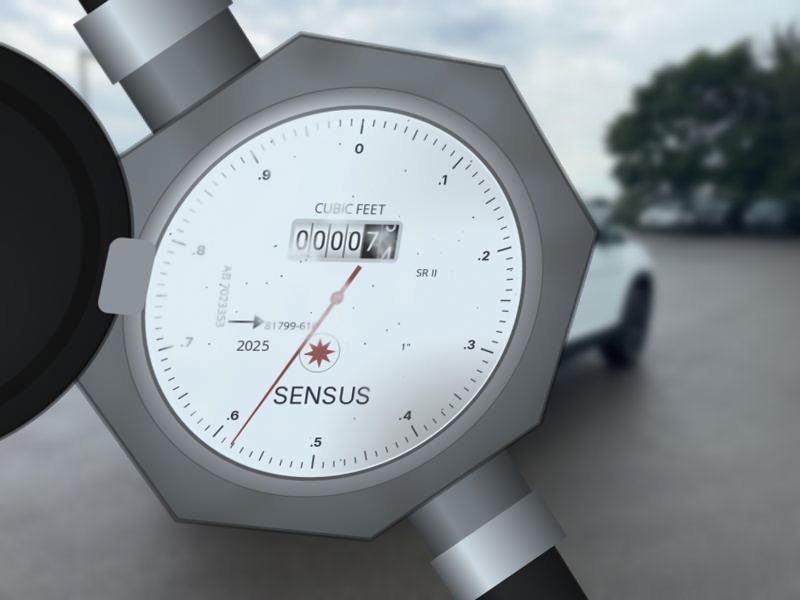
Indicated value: 73.58 ft³
